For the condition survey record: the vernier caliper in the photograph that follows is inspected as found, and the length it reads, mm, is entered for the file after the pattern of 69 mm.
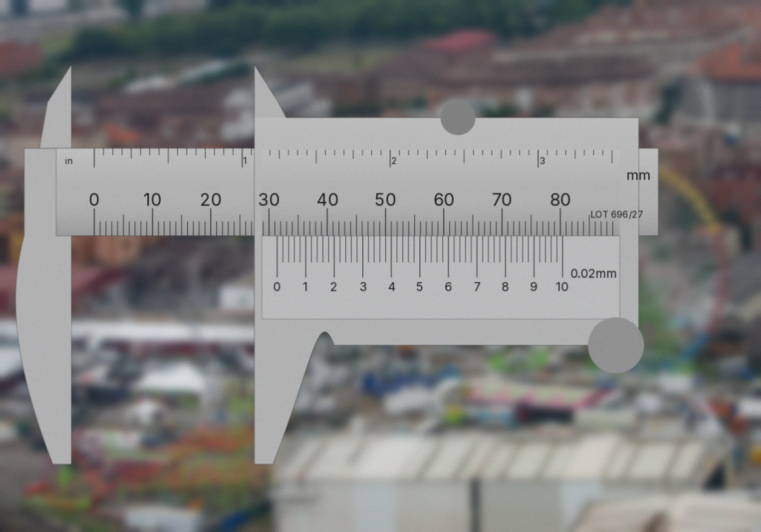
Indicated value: 31.4 mm
